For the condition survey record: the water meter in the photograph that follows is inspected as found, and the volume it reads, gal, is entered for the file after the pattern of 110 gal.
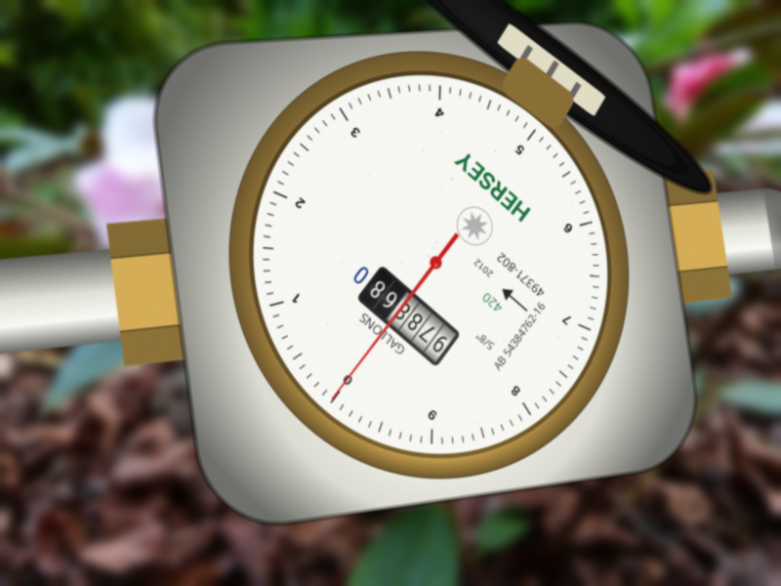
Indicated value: 9788680.0 gal
